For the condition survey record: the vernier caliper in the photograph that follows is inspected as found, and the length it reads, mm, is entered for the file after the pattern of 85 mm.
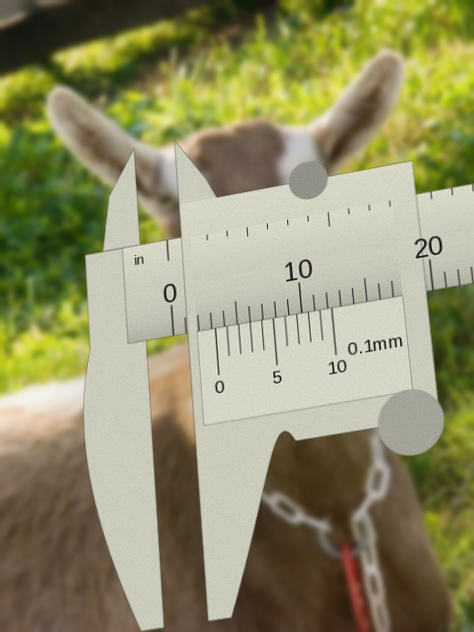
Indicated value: 3.3 mm
